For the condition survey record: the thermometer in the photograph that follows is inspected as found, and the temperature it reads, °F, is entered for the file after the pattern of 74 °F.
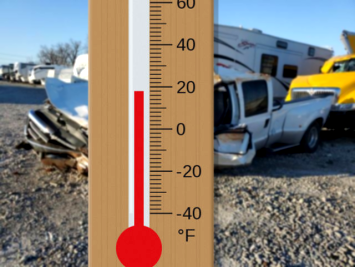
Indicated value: 18 °F
